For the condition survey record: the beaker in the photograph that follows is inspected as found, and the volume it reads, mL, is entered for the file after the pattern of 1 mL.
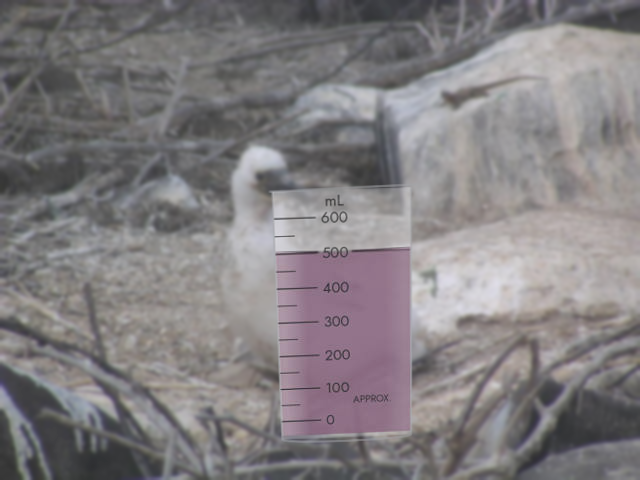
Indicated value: 500 mL
